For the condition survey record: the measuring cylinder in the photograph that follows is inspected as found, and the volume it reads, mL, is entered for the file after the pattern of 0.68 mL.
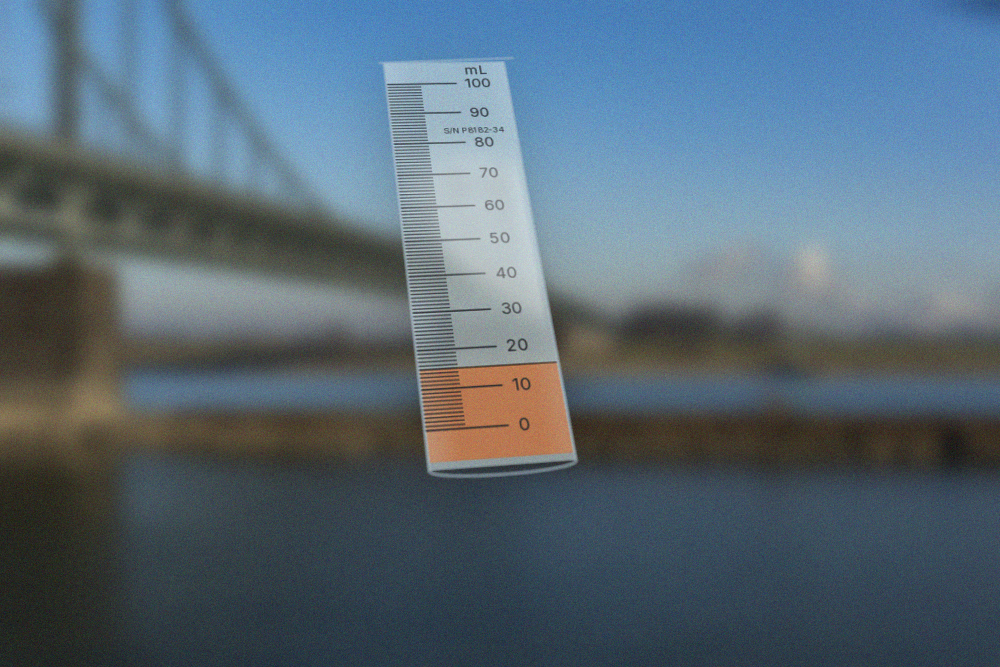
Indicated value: 15 mL
